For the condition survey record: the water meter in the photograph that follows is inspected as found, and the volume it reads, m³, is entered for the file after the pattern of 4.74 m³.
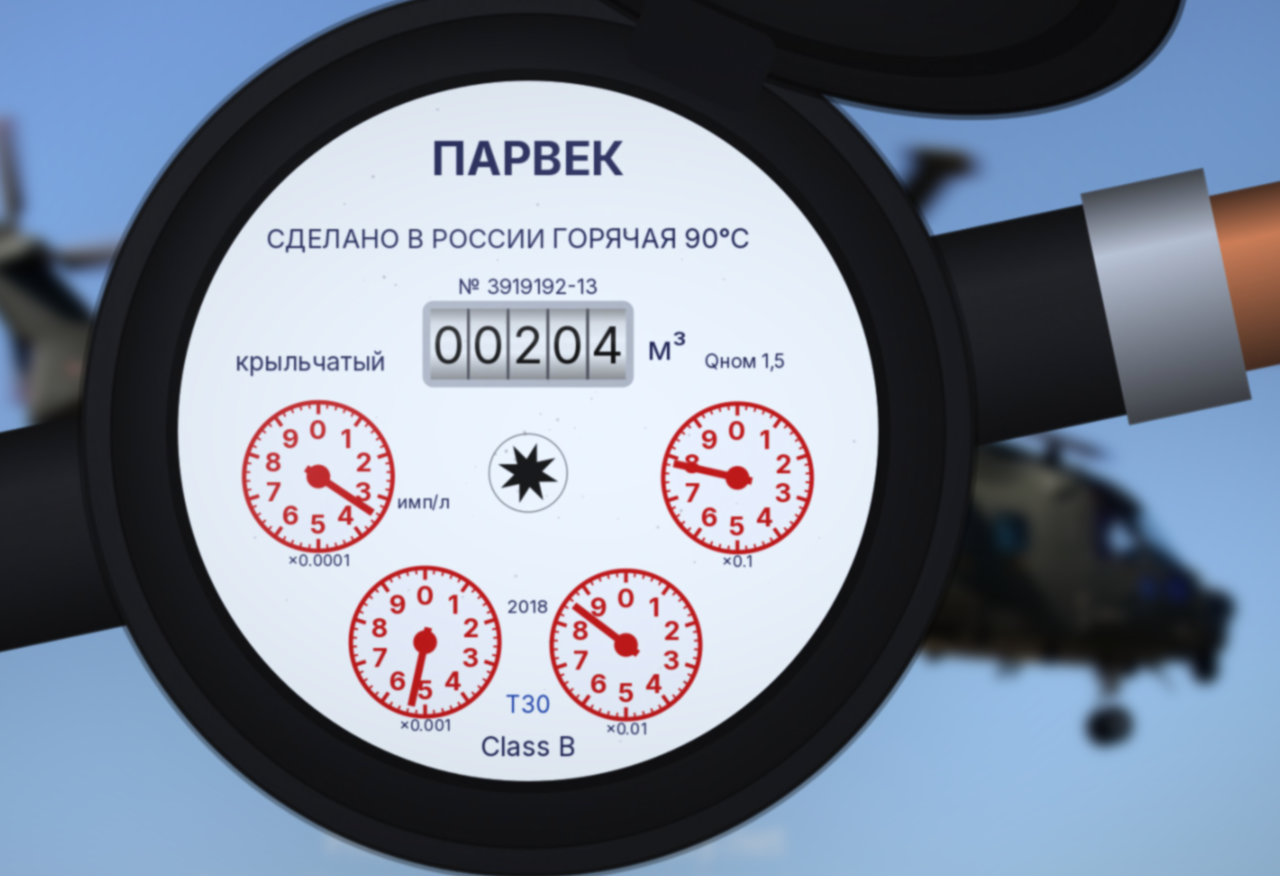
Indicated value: 204.7853 m³
